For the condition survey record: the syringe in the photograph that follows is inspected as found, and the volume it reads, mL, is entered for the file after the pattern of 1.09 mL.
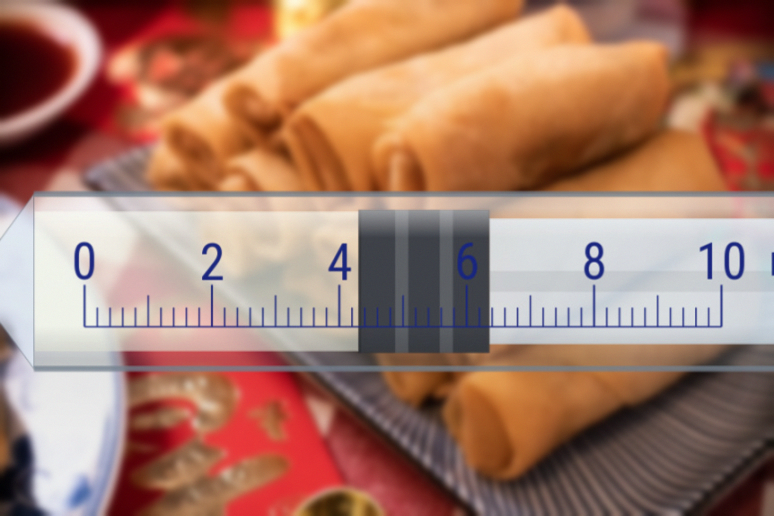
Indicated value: 4.3 mL
